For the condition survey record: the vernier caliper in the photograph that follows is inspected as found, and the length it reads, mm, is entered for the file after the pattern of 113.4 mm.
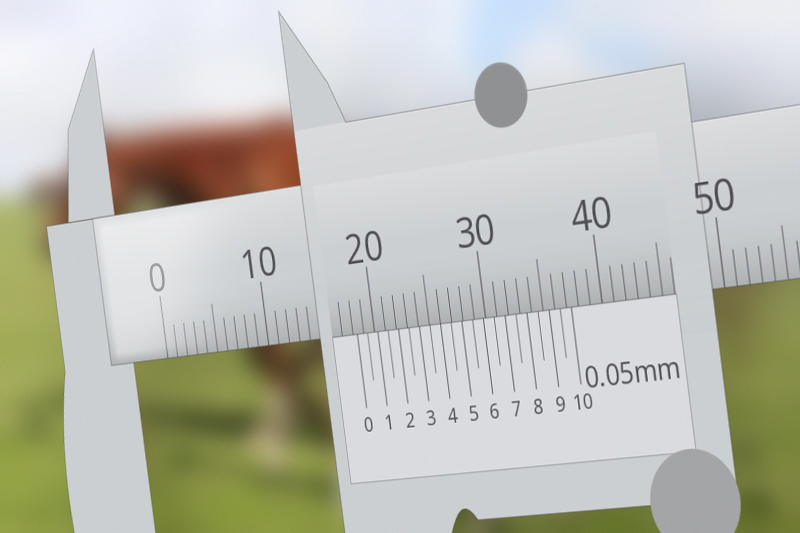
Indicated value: 18.4 mm
